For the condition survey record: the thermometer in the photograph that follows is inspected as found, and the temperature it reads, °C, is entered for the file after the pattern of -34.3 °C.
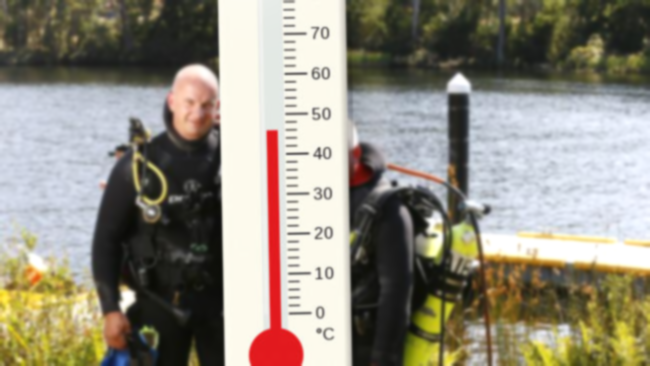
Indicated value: 46 °C
